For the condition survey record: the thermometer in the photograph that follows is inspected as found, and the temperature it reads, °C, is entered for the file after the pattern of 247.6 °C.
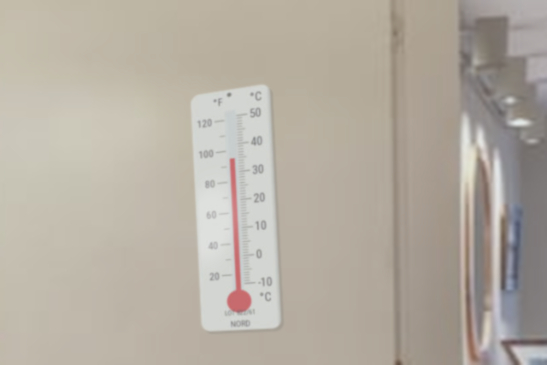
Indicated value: 35 °C
